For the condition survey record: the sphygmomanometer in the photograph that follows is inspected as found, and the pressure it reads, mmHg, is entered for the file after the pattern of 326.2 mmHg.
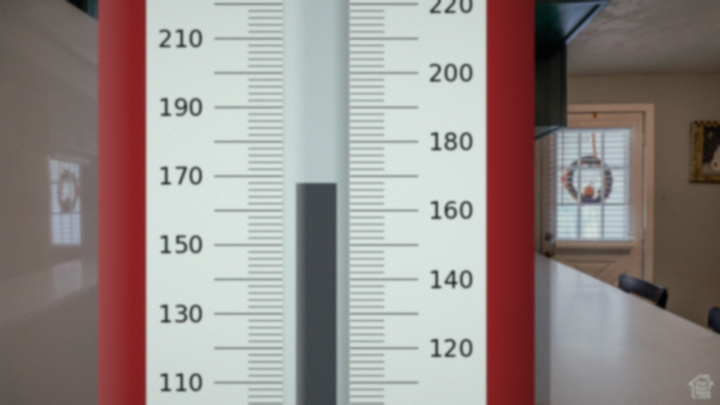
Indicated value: 168 mmHg
